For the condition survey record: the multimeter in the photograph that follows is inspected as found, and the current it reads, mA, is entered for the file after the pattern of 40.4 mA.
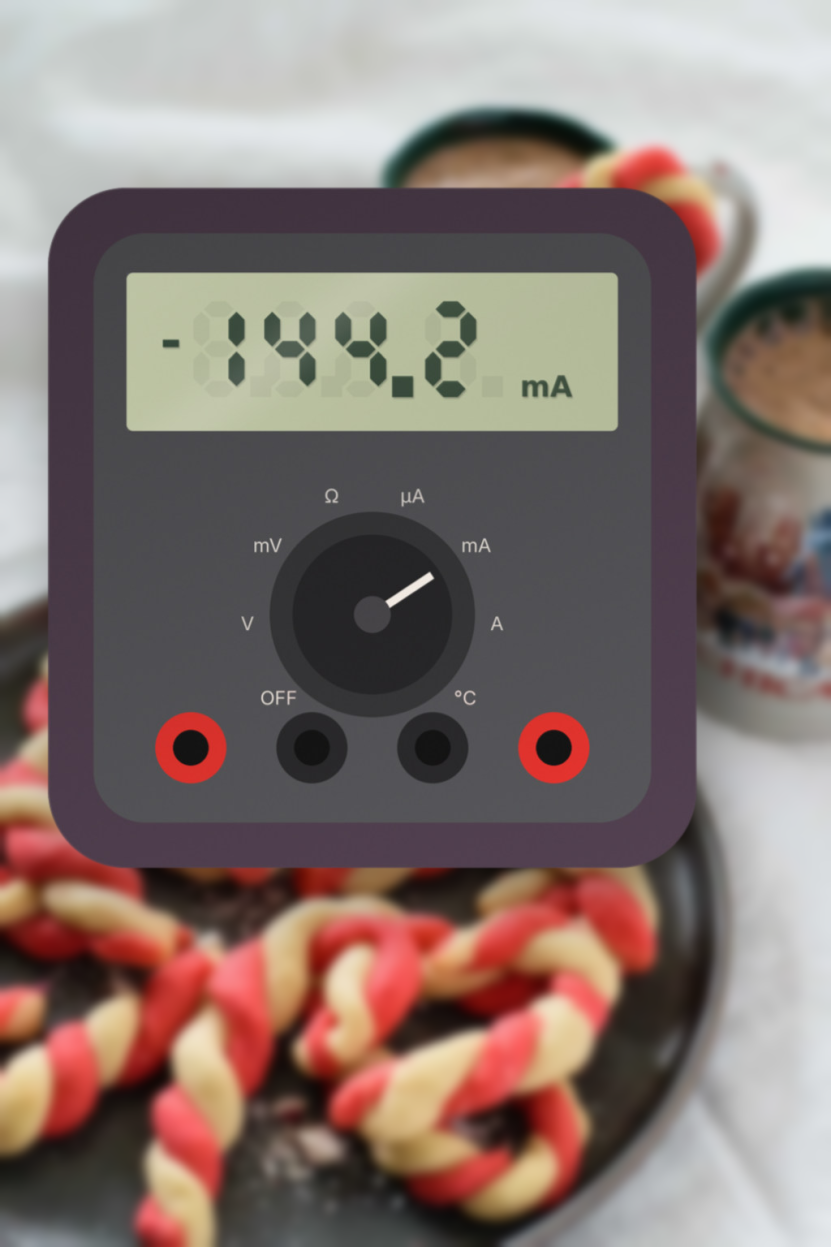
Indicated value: -144.2 mA
